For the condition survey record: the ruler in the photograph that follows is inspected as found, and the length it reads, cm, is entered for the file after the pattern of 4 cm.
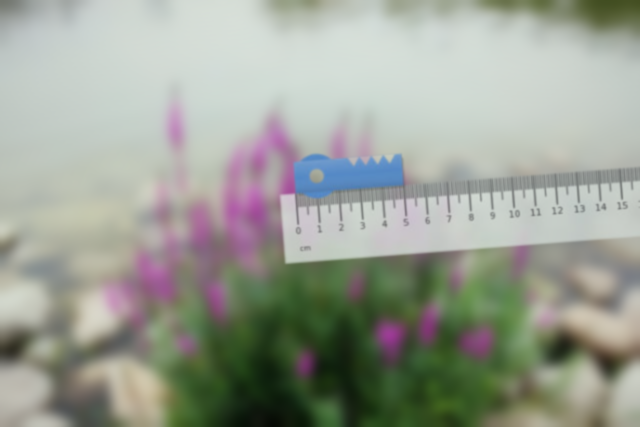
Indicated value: 5 cm
